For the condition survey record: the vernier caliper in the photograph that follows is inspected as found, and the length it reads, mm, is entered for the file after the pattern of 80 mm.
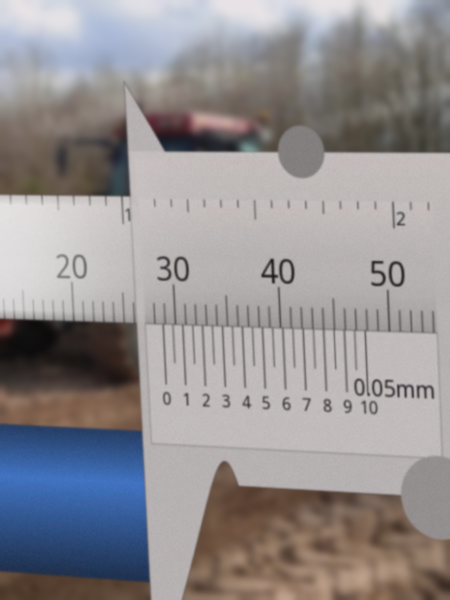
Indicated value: 28.8 mm
